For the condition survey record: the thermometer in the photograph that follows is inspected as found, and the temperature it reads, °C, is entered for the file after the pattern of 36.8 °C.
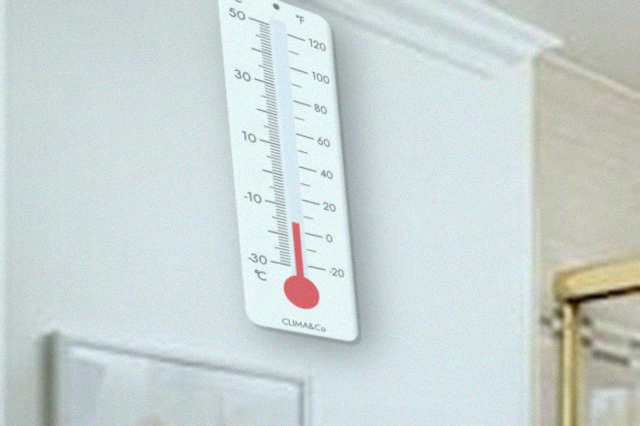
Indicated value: -15 °C
